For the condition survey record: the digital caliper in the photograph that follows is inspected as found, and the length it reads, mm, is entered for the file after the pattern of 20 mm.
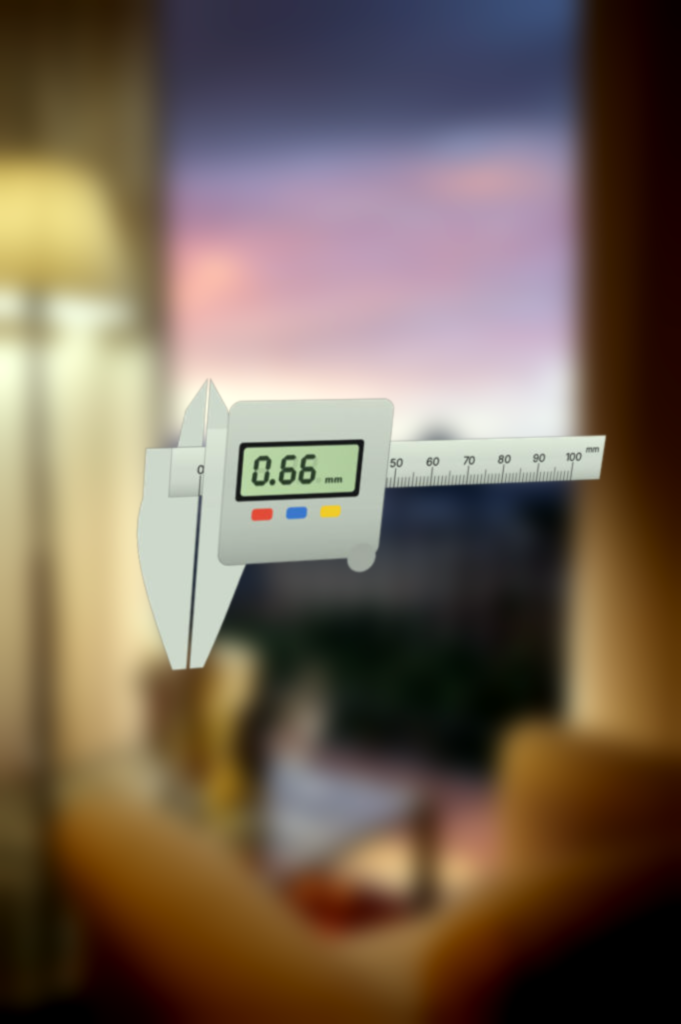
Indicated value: 0.66 mm
